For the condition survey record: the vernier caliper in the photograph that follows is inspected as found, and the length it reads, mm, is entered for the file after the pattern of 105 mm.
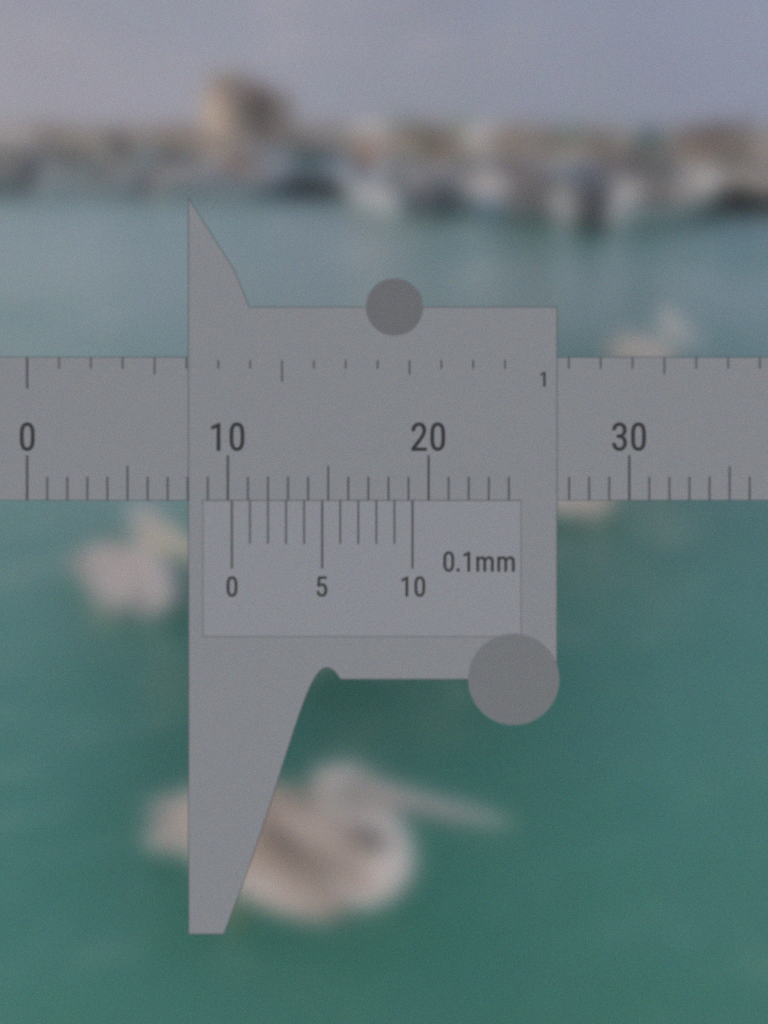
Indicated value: 10.2 mm
